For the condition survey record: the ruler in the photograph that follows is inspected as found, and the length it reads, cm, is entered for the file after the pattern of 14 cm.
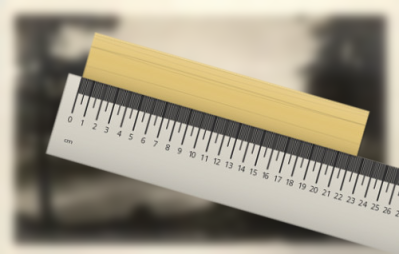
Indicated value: 22.5 cm
